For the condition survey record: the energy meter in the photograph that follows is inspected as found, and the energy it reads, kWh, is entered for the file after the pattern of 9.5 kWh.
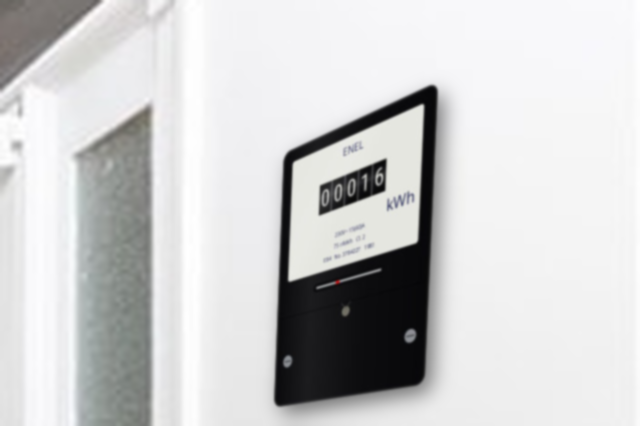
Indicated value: 16 kWh
